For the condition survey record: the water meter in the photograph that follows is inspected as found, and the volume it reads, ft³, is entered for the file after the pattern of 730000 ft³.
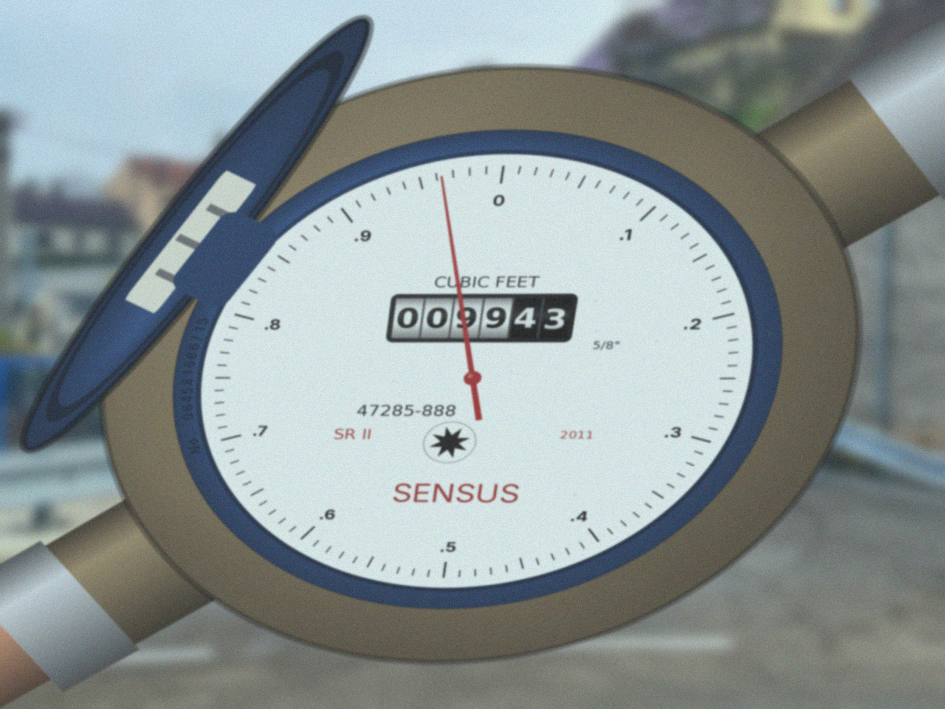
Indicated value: 9942.96 ft³
